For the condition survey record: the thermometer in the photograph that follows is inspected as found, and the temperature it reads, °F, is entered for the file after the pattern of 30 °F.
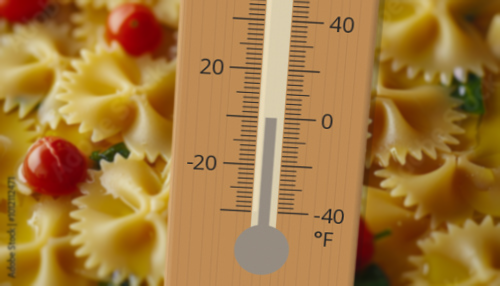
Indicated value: 0 °F
